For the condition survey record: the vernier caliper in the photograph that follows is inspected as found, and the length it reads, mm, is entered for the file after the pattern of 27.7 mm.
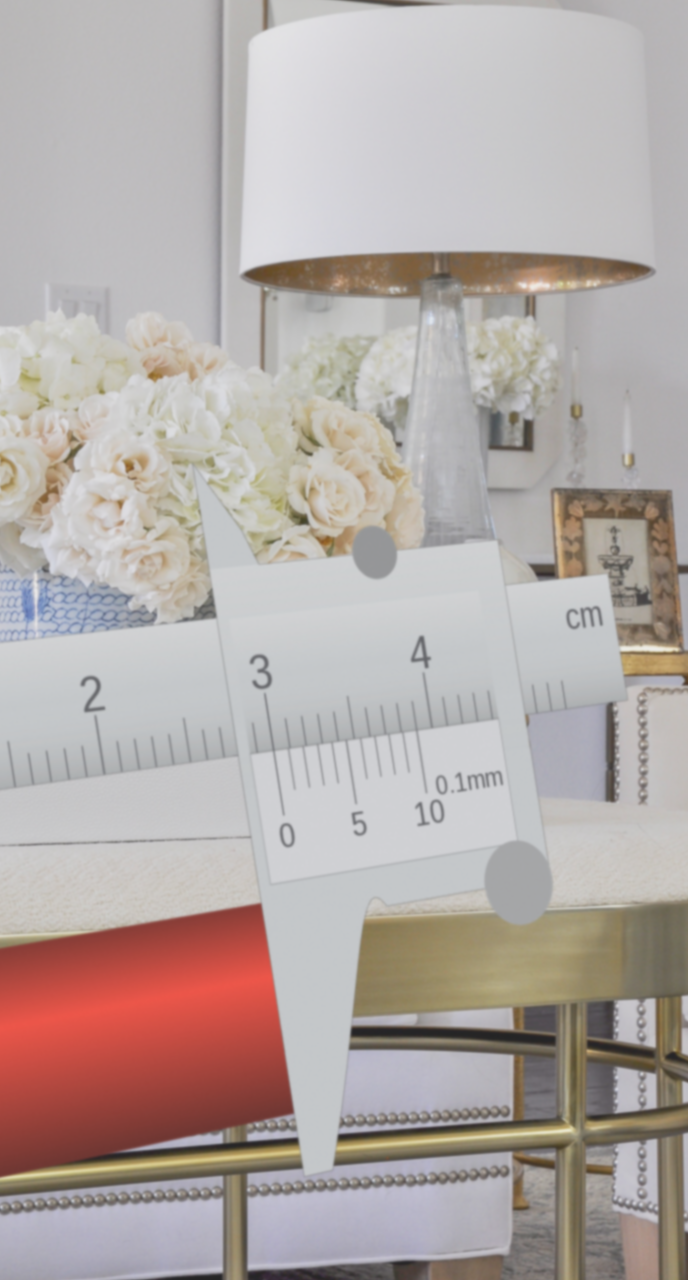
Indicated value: 30.0 mm
